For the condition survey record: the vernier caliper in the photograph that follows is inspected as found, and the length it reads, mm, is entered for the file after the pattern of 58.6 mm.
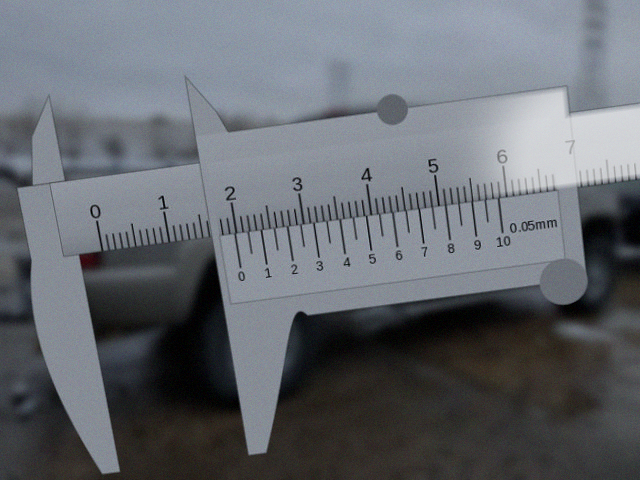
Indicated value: 19.8 mm
